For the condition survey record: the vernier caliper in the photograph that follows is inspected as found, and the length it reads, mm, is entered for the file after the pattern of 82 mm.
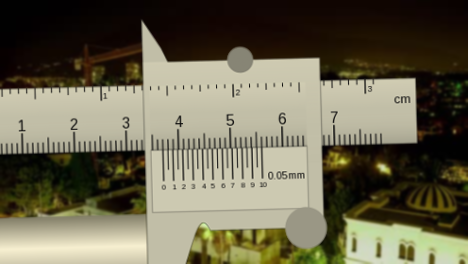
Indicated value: 37.0 mm
